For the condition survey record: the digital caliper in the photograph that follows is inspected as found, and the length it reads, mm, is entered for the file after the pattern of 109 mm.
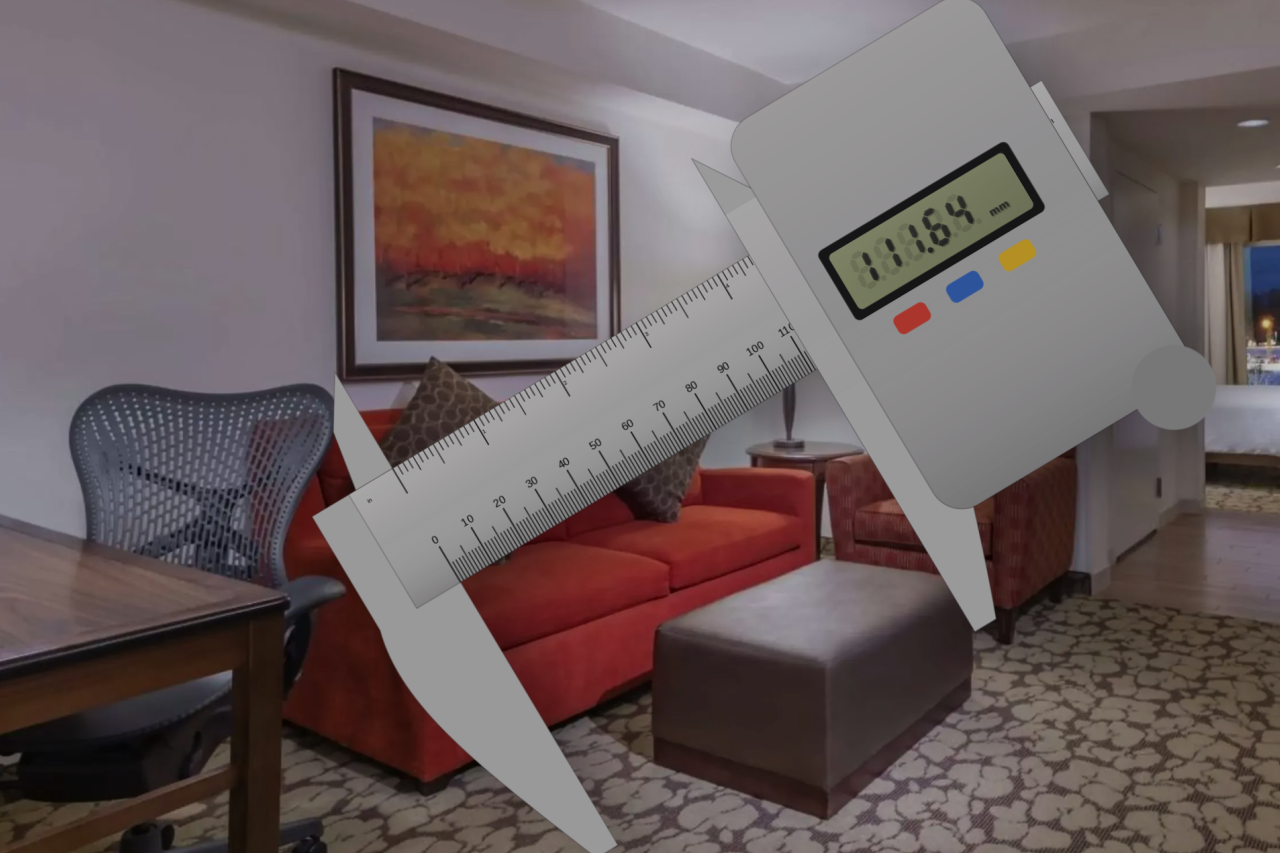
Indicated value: 111.64 mm
